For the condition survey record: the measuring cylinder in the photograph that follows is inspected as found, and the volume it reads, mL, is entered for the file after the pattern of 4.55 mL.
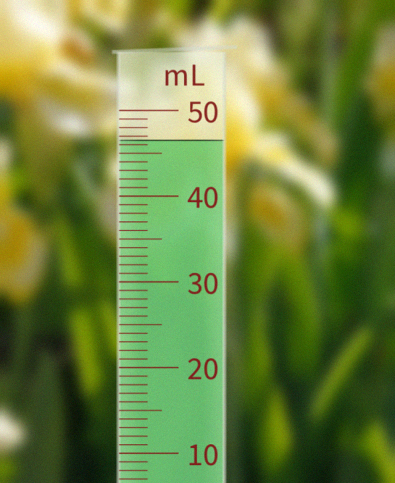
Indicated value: 46.5 mL
